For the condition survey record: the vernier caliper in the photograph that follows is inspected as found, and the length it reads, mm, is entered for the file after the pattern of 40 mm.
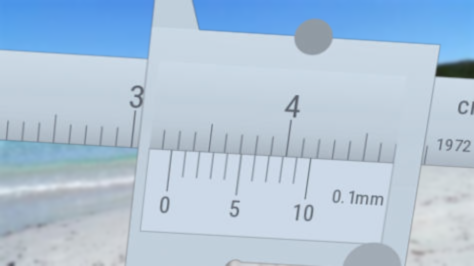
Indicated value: 32.6 mm
